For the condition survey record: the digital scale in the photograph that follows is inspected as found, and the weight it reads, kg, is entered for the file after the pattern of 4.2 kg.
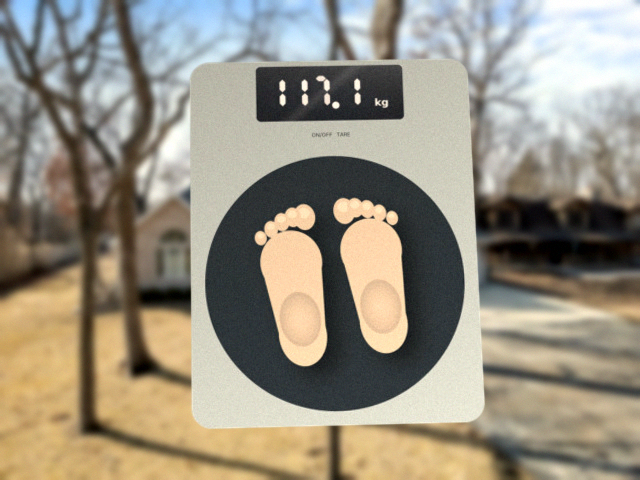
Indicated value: 117.1 kg
